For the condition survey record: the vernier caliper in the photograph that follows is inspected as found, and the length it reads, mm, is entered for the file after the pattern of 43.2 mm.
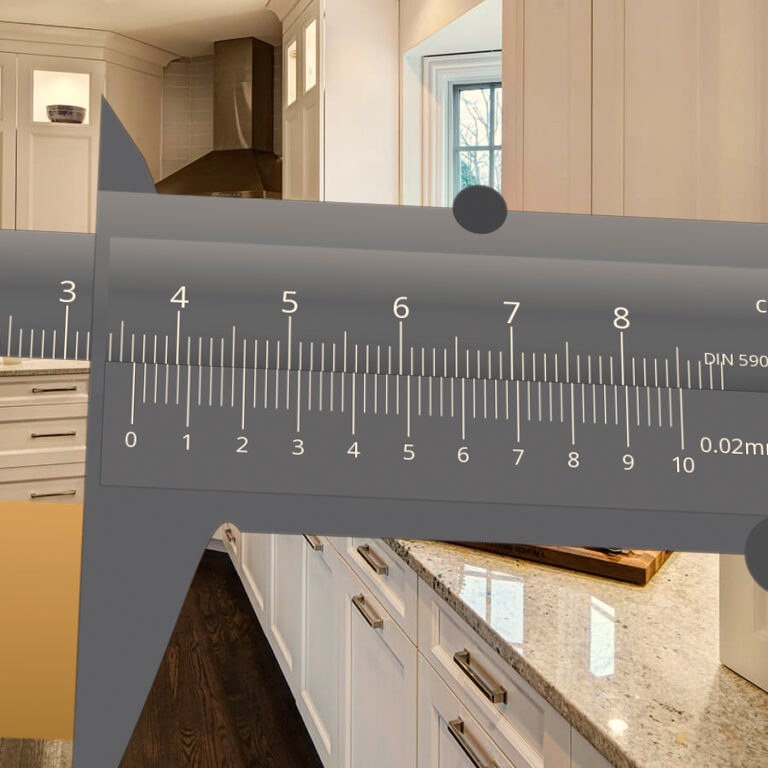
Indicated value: 36.2 mm
